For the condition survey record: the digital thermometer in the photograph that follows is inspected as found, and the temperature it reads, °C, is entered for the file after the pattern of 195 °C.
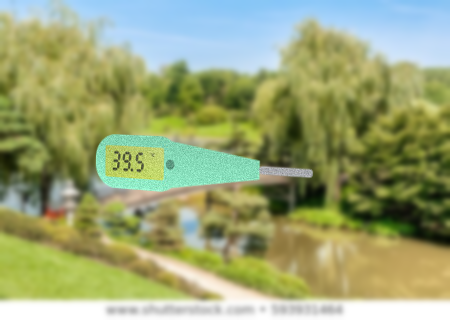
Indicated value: 39.5 °C
